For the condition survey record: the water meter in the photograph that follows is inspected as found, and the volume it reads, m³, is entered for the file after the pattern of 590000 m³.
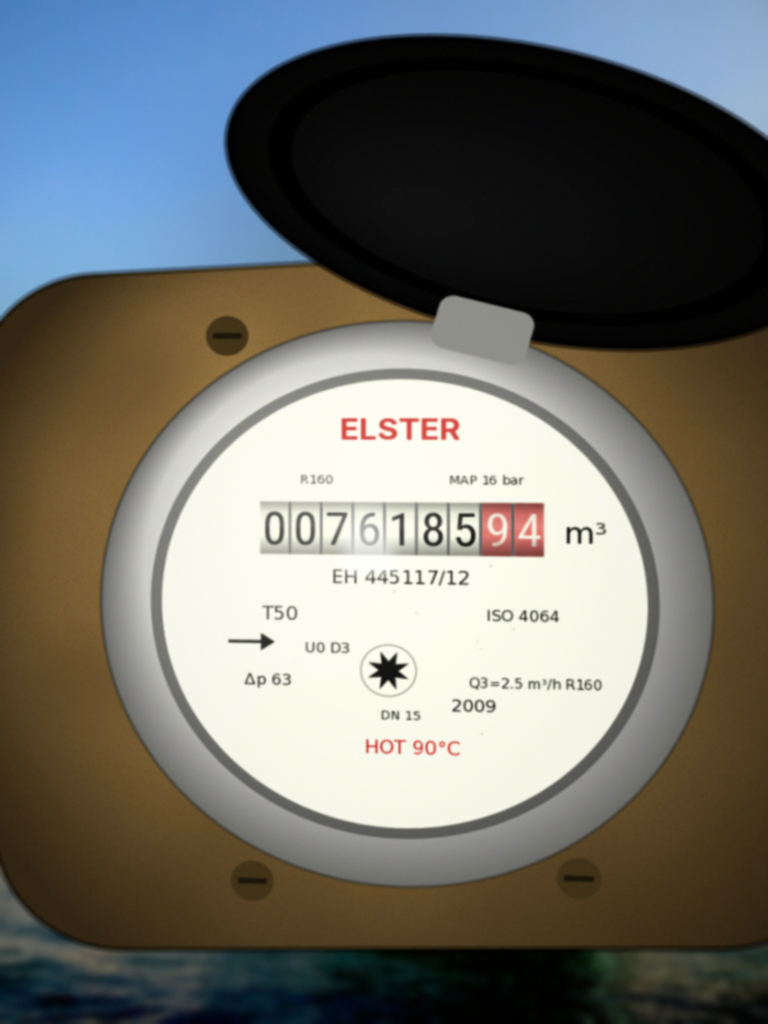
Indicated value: 76185.94 m³
